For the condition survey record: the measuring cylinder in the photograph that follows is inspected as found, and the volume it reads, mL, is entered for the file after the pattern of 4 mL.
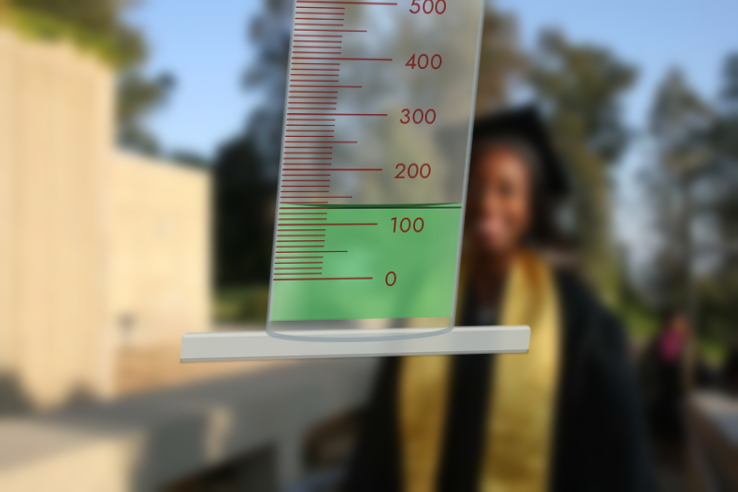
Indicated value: 130 mL
